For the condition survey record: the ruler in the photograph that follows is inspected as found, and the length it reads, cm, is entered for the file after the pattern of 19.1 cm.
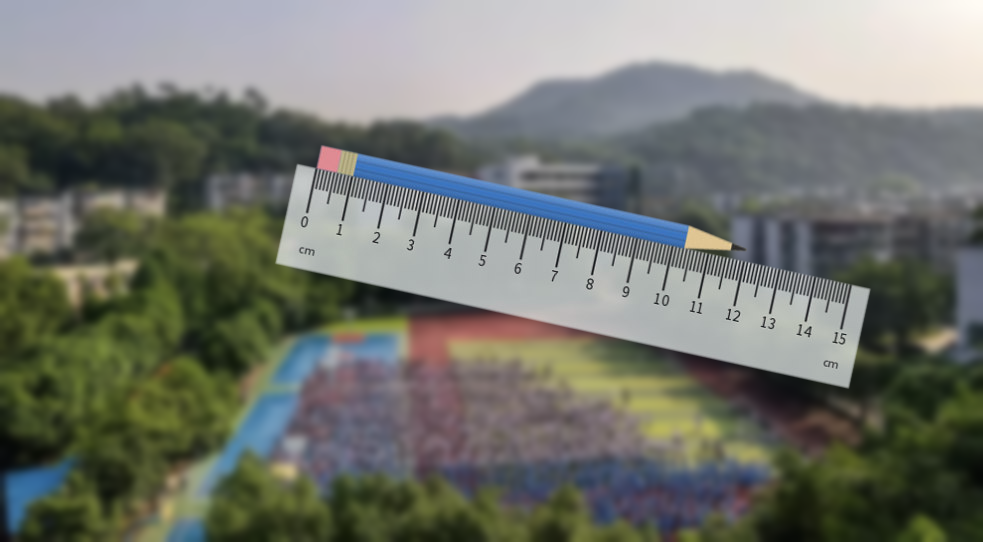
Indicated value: 12 cm
